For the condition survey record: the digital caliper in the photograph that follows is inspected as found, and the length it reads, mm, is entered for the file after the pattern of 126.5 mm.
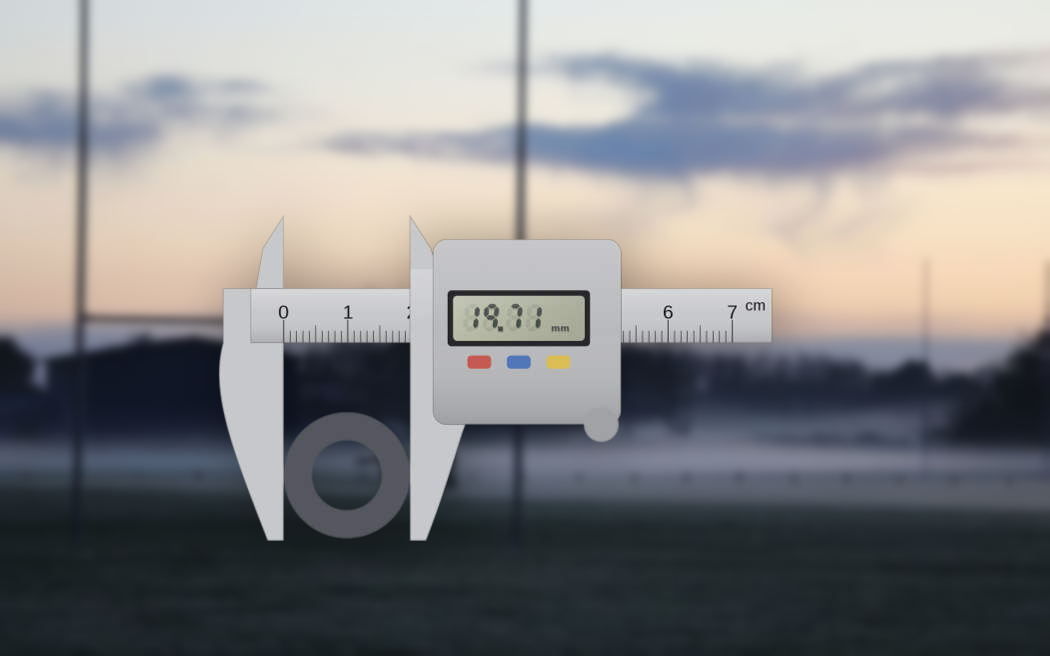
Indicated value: 19.71 mm
